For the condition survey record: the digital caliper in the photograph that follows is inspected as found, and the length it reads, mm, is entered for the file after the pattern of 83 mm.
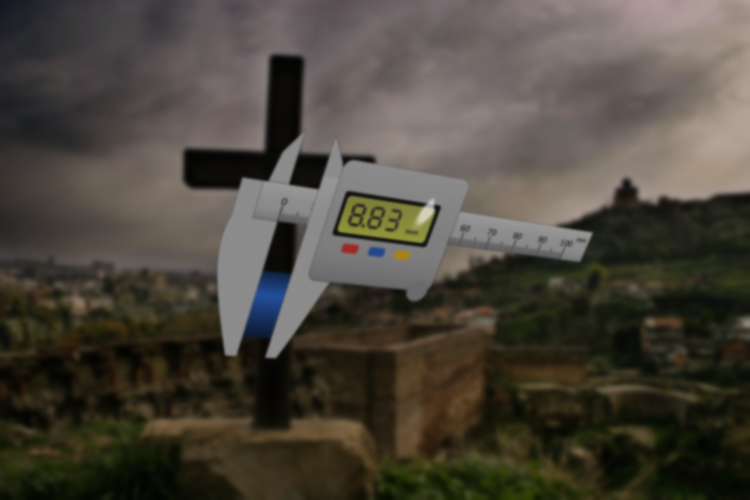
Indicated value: 8.83 mm
